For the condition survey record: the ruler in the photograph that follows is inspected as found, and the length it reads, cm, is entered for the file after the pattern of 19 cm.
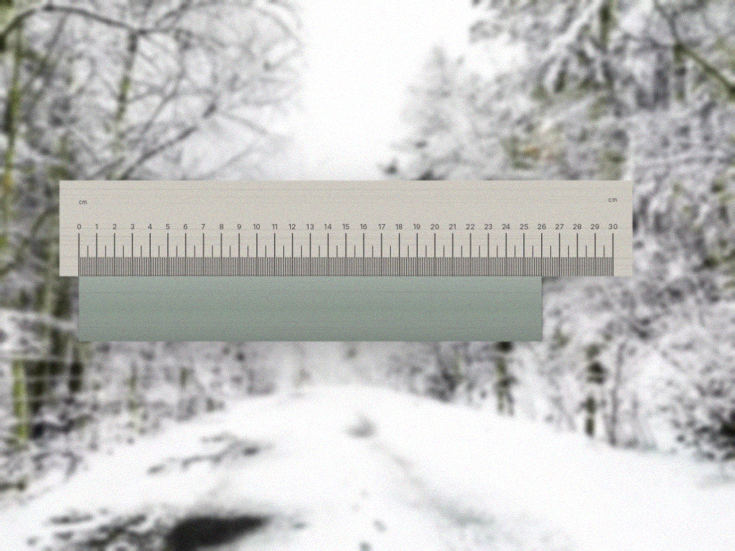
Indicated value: 26 cm
